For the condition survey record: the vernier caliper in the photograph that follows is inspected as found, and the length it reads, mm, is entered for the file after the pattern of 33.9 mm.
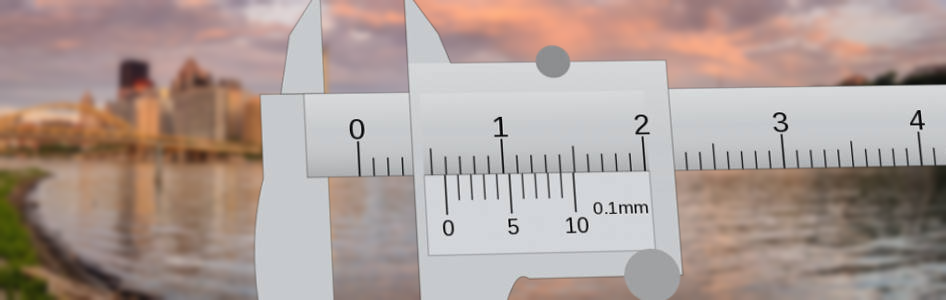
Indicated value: 5.9 mm
